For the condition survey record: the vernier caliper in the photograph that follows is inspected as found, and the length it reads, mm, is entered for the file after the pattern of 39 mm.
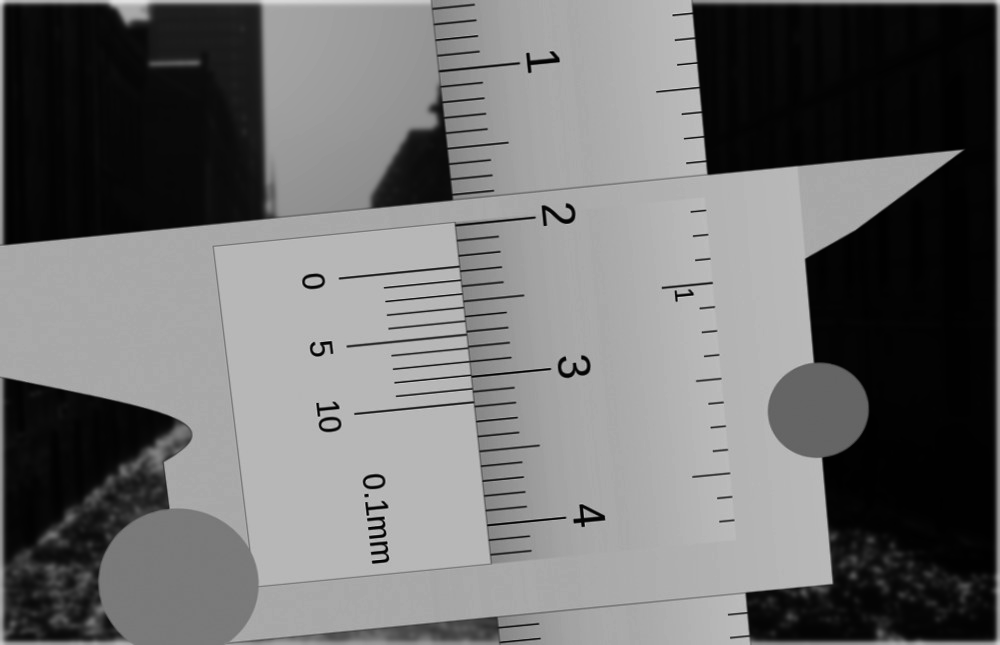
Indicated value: 22.7 mm
